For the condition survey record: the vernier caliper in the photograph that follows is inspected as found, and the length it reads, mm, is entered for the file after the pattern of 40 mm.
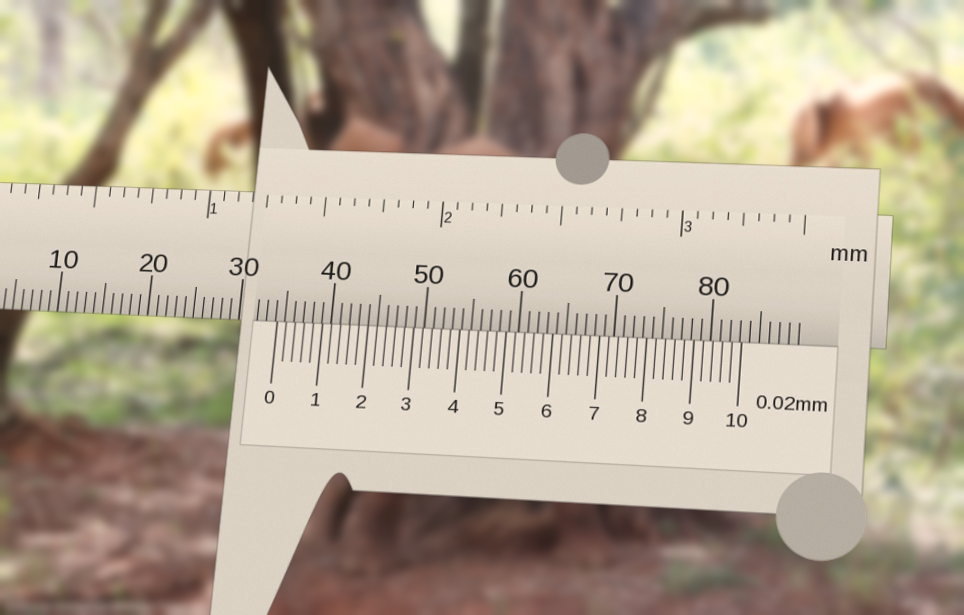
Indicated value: 34.2 mm
